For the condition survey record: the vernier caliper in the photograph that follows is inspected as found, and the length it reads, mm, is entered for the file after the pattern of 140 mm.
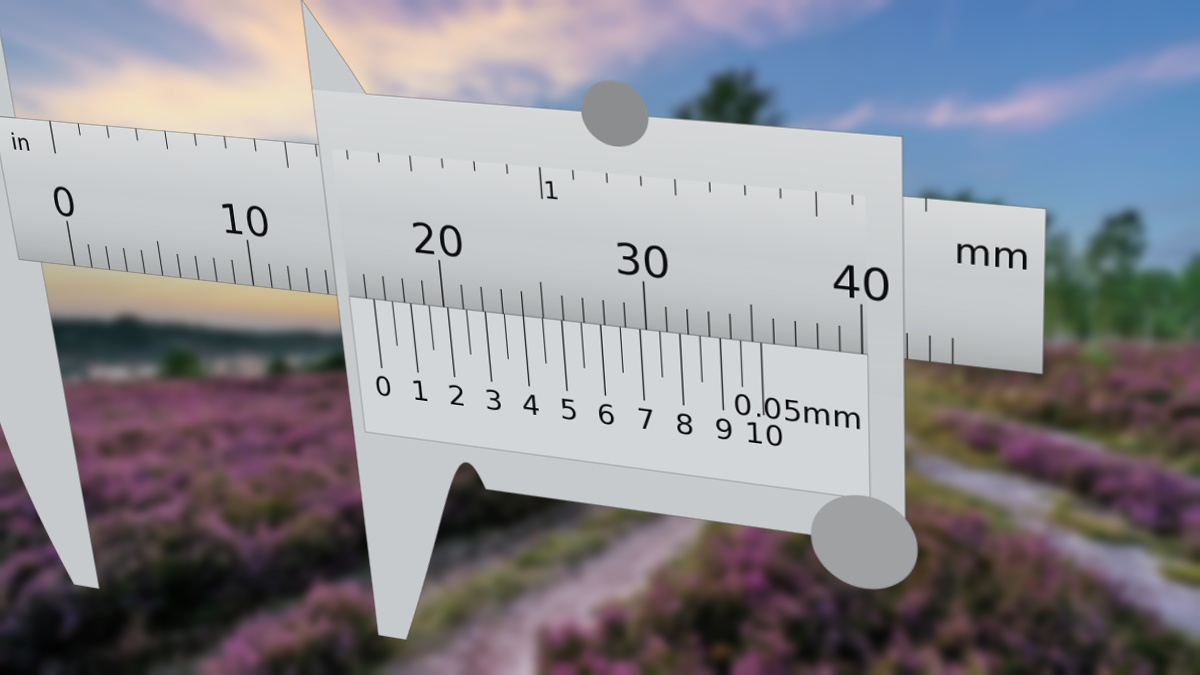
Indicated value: 16.4 mm
